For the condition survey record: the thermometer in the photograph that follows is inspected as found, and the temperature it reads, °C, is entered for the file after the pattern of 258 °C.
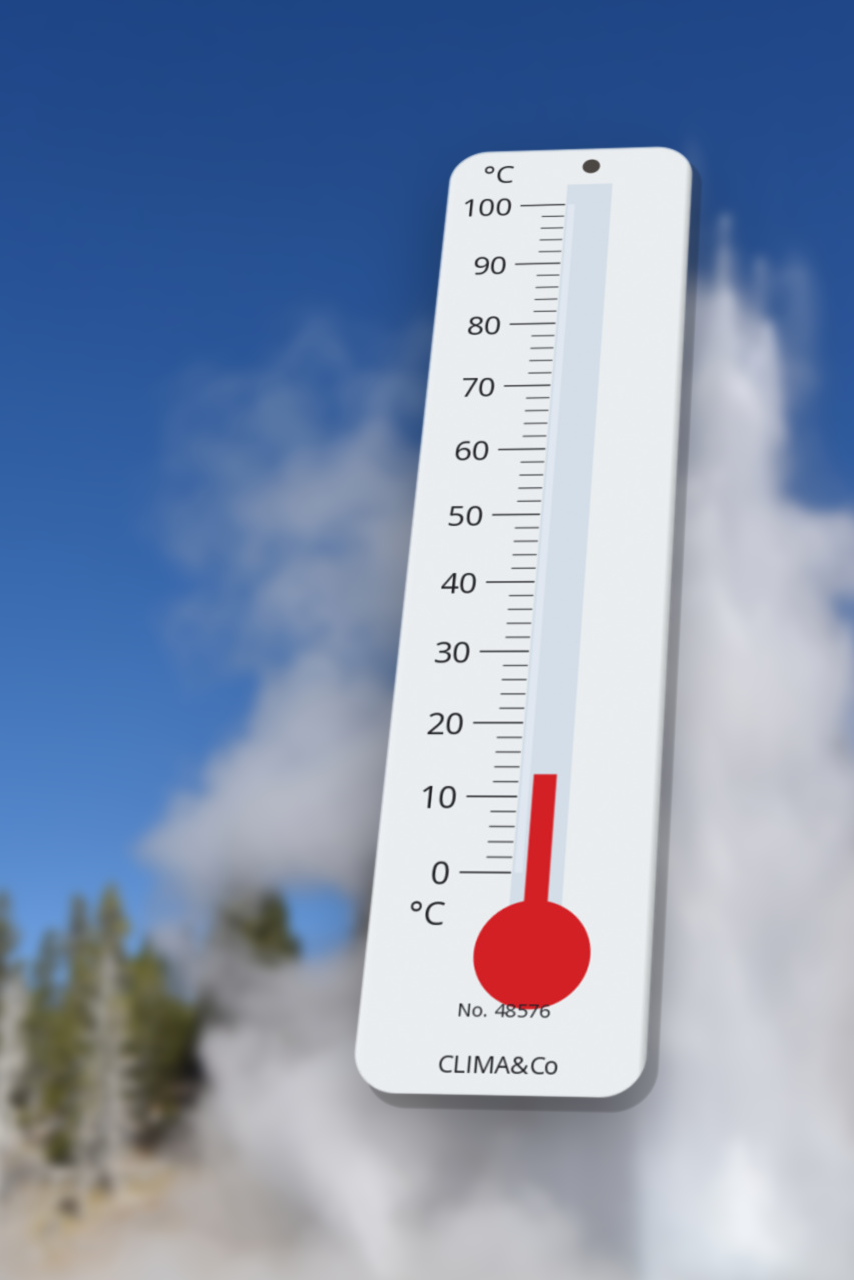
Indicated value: 13 °C
